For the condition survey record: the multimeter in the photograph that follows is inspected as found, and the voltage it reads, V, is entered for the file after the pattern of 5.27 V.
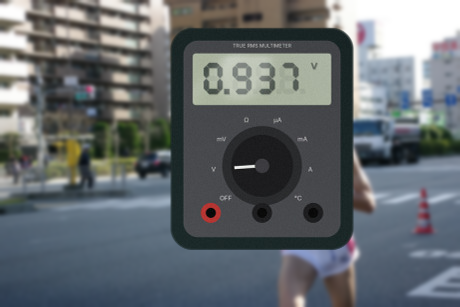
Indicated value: 0.937 V
